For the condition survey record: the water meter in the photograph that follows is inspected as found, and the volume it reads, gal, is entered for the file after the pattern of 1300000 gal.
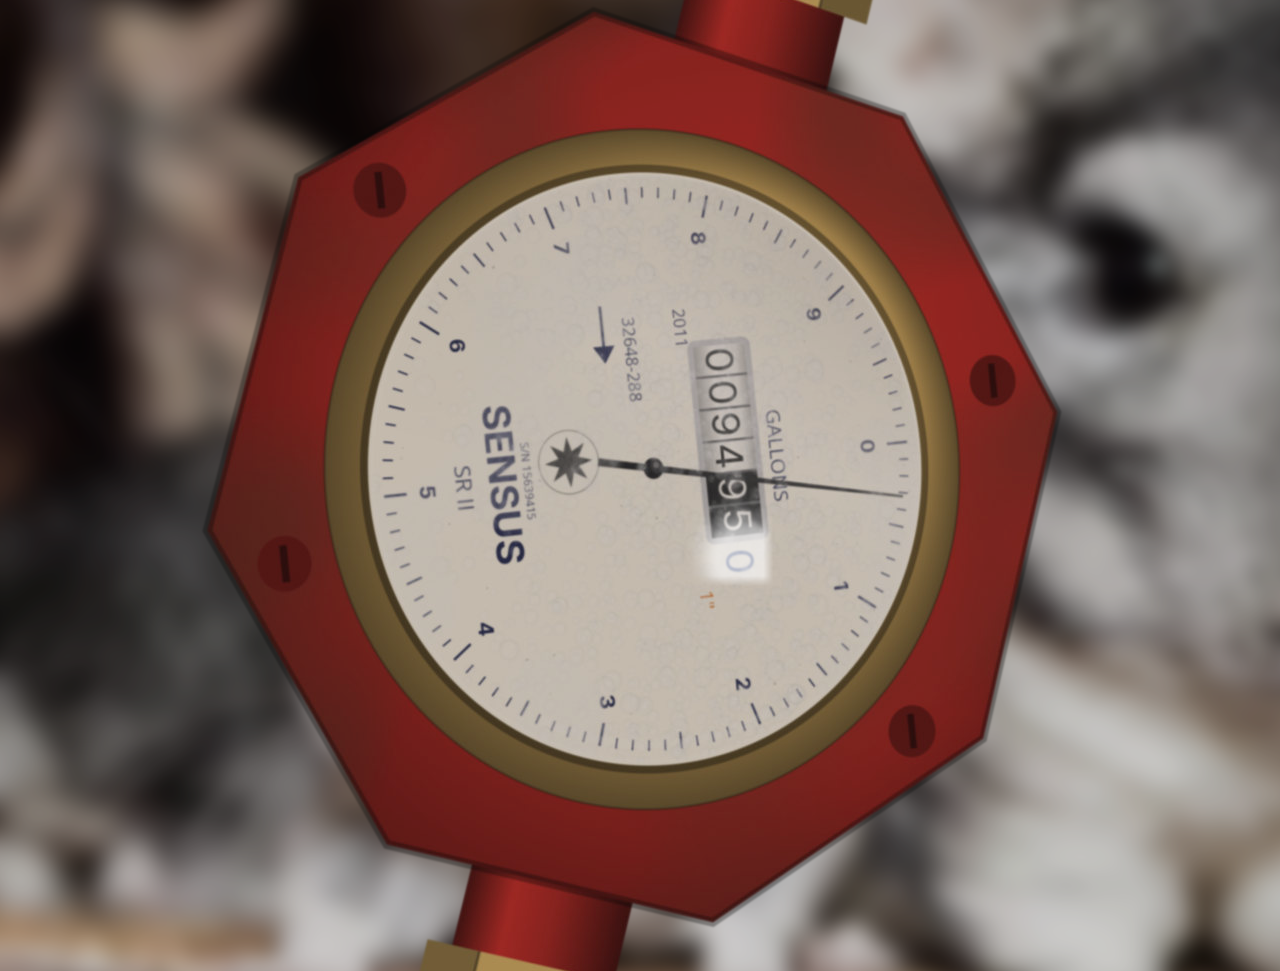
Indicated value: 94950.3 gal
